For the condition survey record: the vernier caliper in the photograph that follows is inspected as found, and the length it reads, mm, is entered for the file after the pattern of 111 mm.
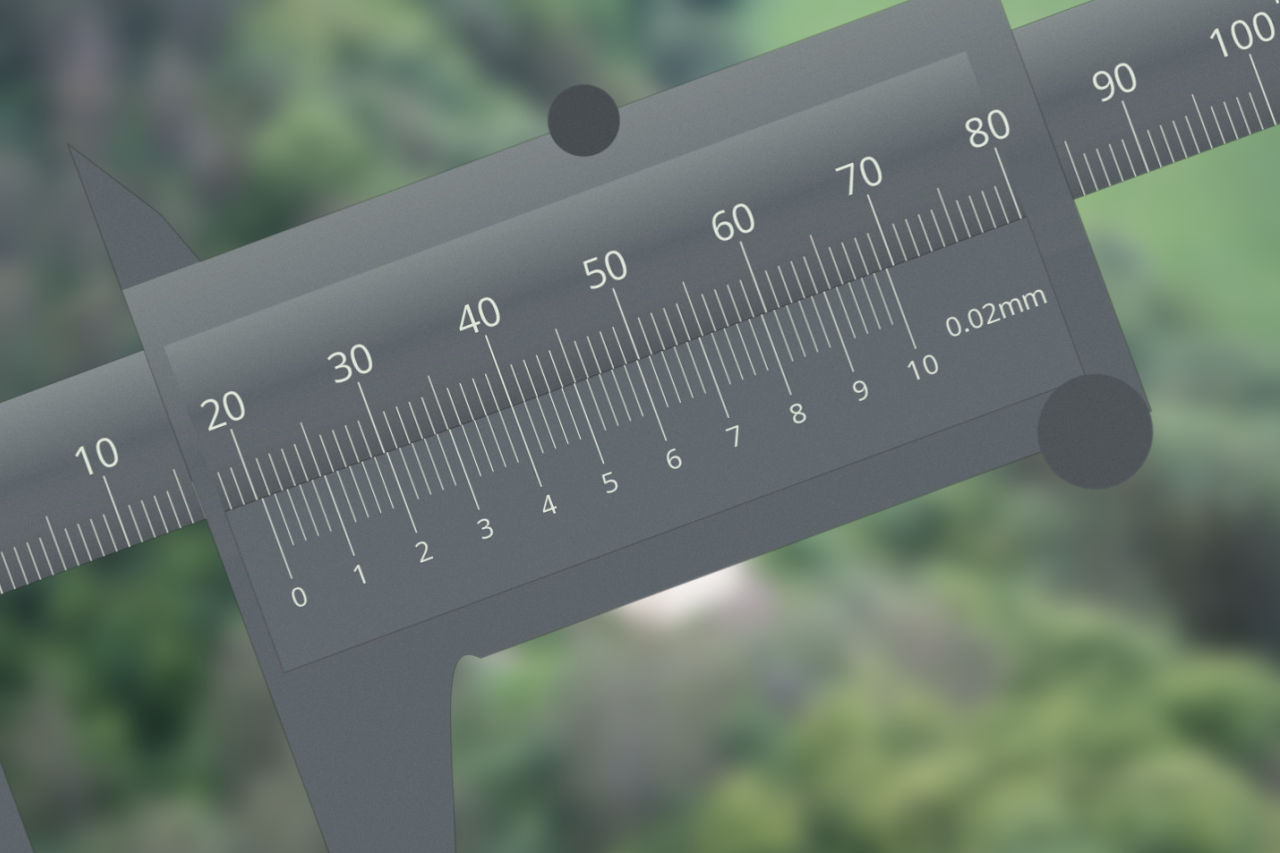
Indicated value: 20.4 mm
